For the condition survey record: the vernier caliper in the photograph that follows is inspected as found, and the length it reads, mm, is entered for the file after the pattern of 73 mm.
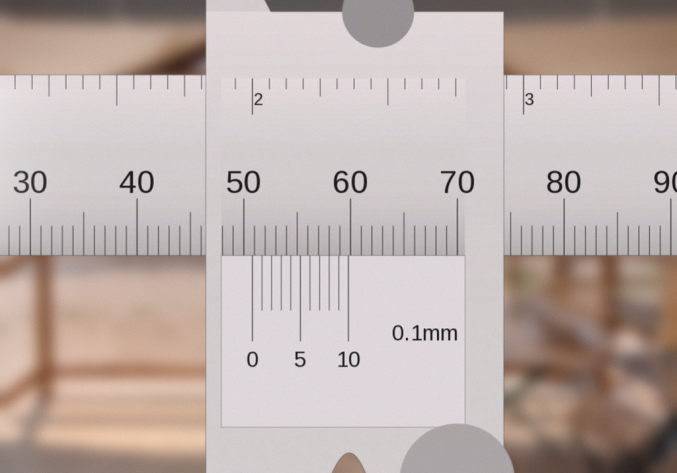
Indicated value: 50.8 mm
